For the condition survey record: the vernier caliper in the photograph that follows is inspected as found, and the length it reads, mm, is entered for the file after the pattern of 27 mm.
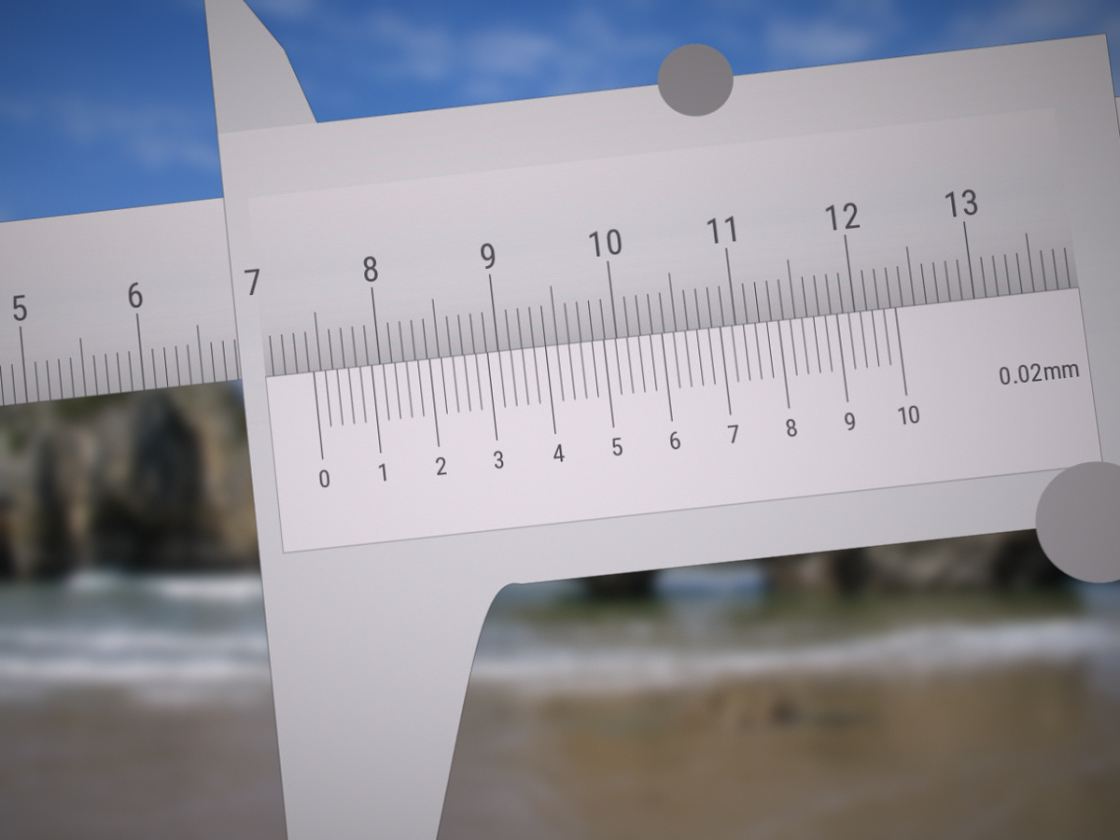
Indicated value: 74.4 mm
